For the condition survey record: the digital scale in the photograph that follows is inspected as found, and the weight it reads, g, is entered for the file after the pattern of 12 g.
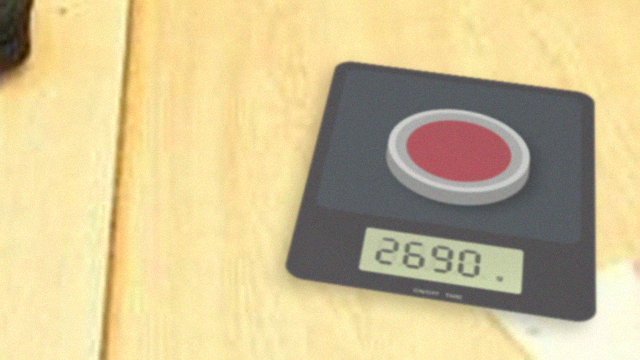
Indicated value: 2690 g
